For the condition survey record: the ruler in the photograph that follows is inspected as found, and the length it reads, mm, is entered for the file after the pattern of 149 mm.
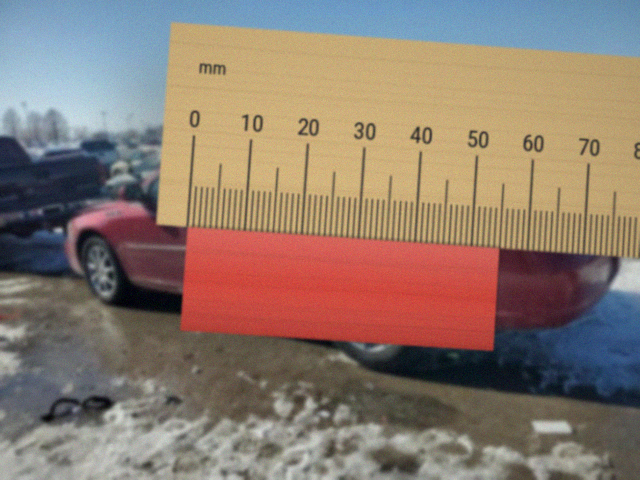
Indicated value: 55 mm
